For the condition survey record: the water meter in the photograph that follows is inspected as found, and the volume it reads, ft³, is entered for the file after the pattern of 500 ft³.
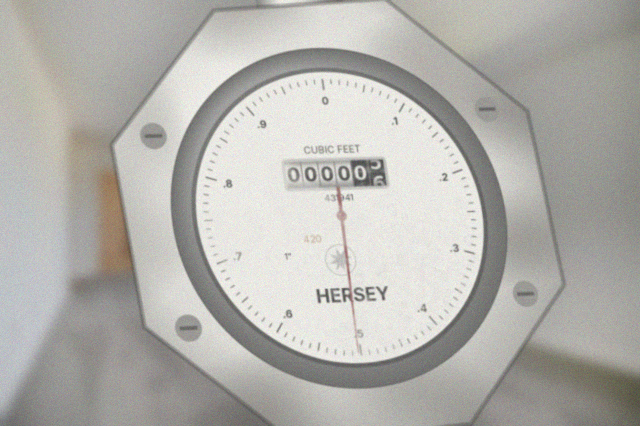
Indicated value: 5.50 ft³
